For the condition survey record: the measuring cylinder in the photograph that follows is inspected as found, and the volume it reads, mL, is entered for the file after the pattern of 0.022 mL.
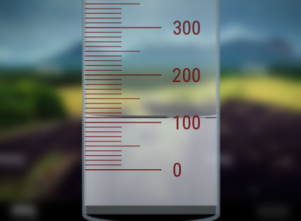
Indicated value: 110 mL
